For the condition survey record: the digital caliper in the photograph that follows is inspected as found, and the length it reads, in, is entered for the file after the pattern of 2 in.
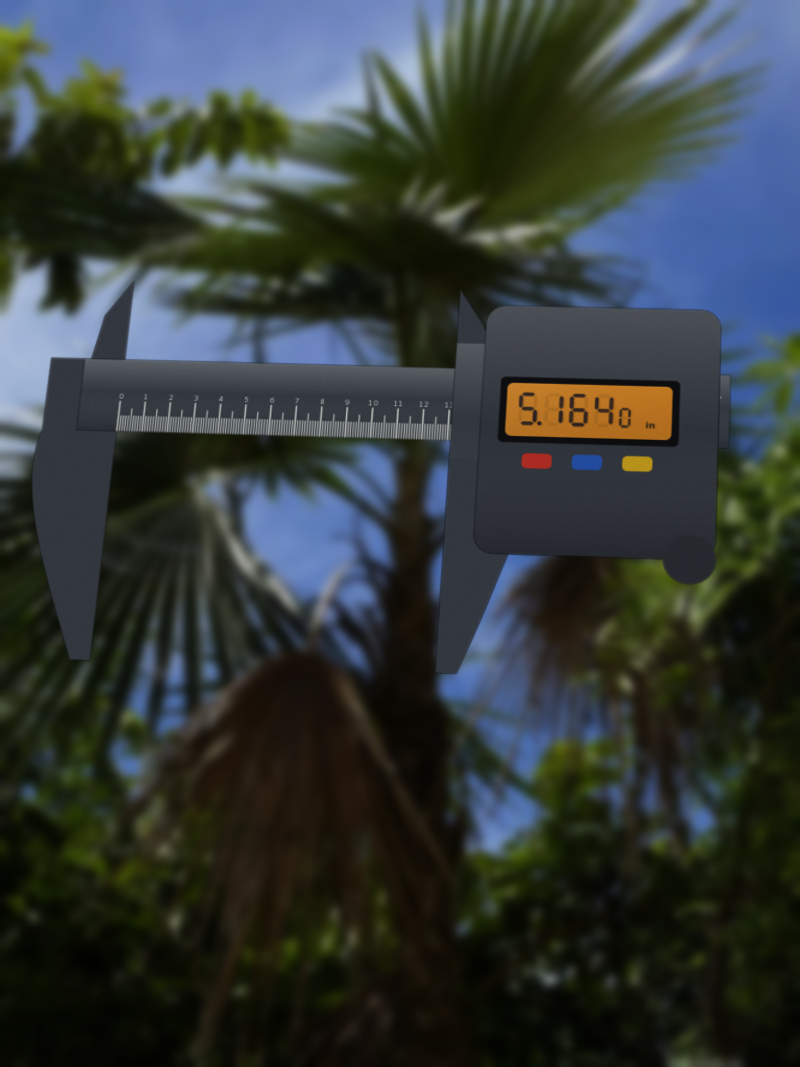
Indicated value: 5.1640 in
